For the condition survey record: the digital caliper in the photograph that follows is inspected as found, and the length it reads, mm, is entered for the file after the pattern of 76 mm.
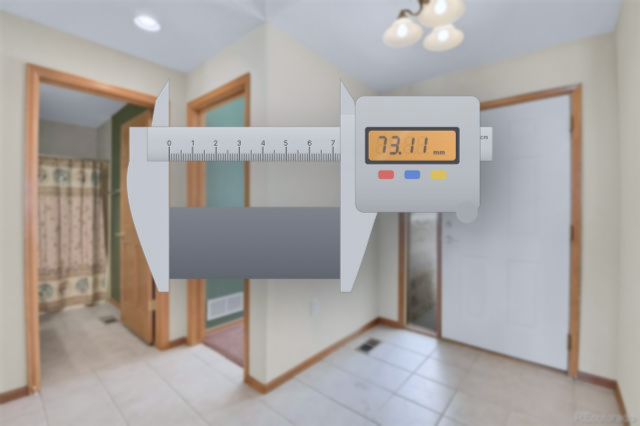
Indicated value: 73.11 mm
